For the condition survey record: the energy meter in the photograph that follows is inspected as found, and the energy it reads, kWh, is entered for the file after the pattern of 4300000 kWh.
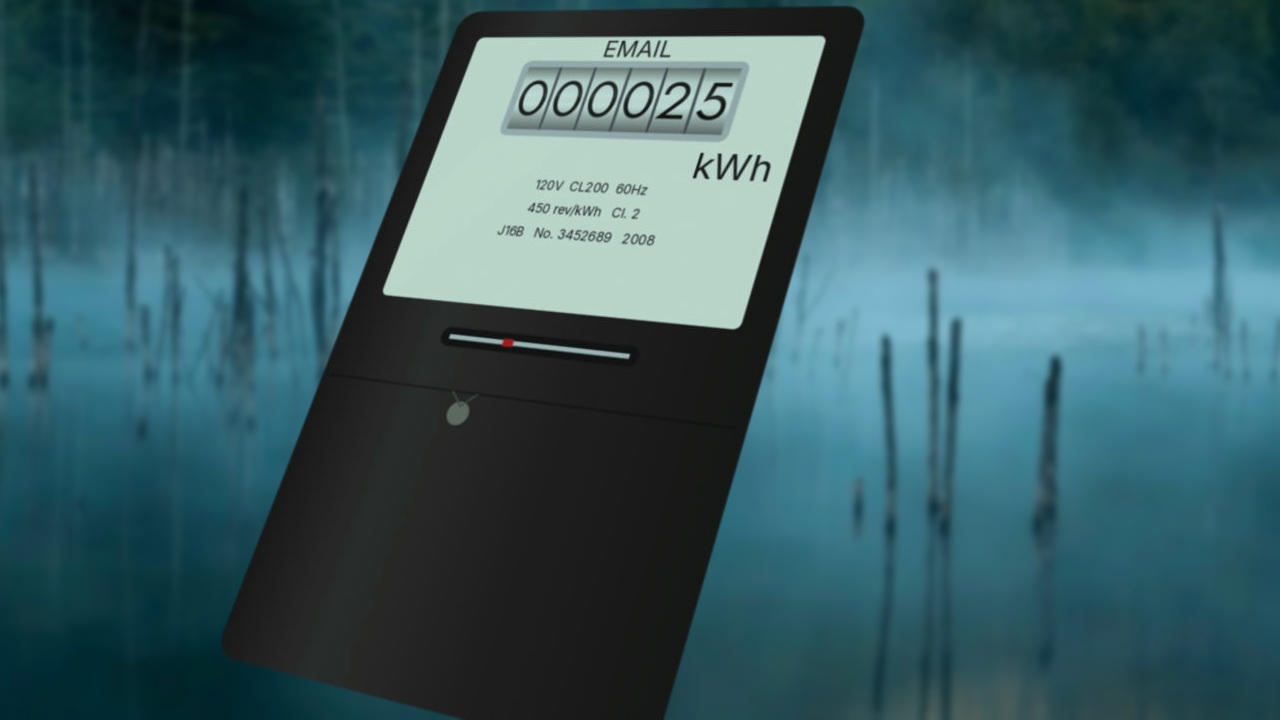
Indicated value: 25 kWh
